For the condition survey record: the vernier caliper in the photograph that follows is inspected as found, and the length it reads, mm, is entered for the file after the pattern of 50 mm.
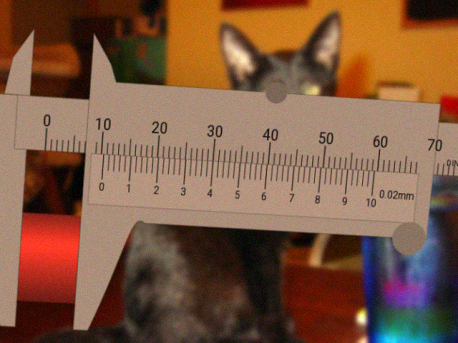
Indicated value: 10.4 mm
